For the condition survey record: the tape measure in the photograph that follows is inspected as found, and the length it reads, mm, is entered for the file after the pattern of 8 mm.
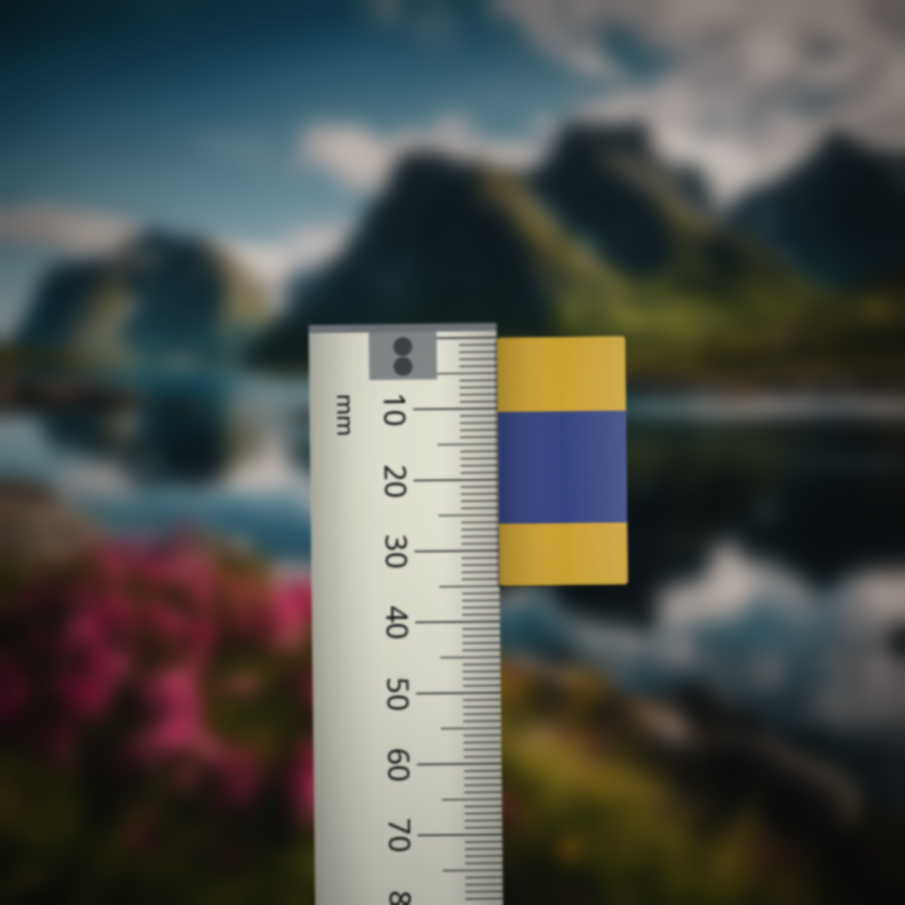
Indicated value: 35 mm
